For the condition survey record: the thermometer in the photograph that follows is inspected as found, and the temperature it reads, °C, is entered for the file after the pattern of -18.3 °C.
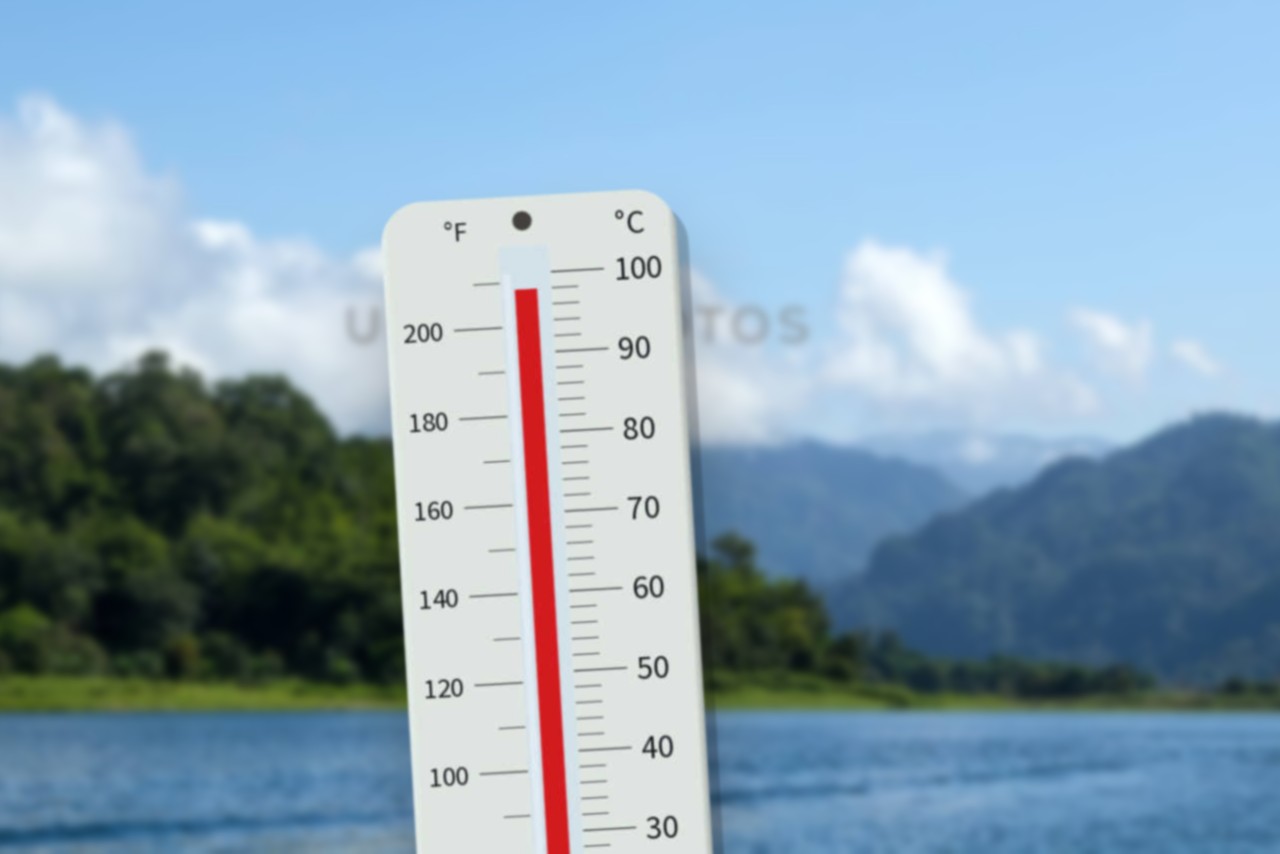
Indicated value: 98 °C
